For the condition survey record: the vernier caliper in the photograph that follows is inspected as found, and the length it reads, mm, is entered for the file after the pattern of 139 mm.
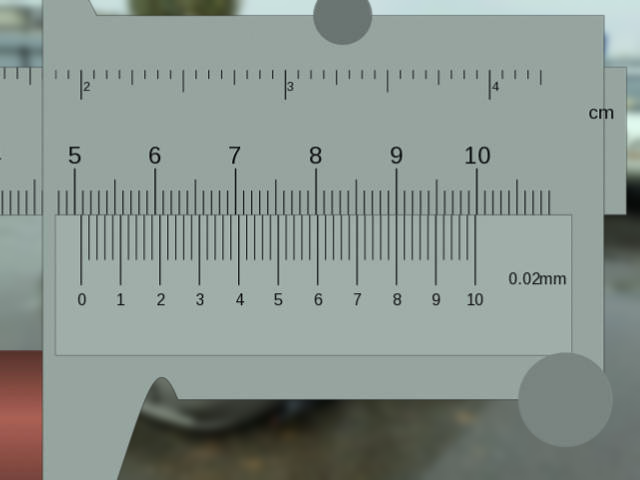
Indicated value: 50.8 mm
